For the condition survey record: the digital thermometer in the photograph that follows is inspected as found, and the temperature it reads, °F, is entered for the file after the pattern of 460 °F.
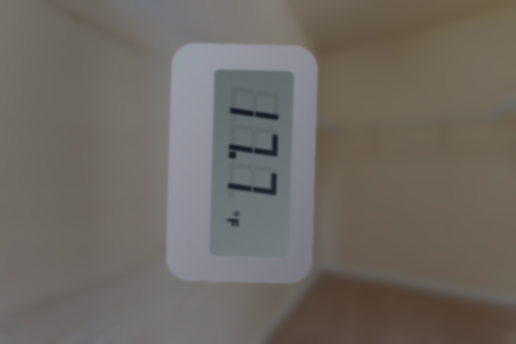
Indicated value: 17.7 °F
